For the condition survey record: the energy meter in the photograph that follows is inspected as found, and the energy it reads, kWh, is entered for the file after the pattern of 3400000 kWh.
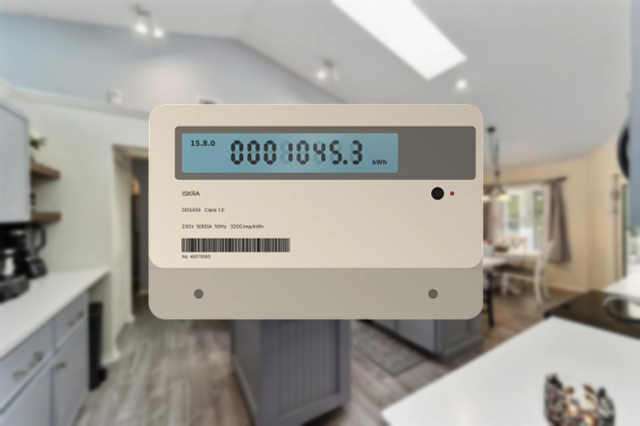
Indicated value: 1045.3 kWh
